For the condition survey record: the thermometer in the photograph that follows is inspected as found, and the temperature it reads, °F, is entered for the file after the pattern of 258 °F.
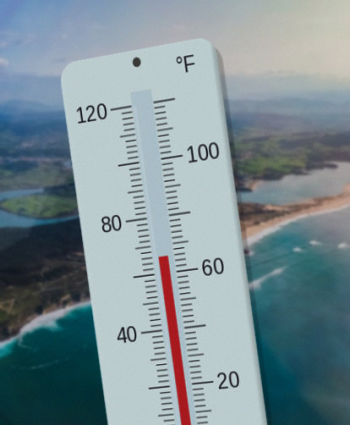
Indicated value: 66 °F
